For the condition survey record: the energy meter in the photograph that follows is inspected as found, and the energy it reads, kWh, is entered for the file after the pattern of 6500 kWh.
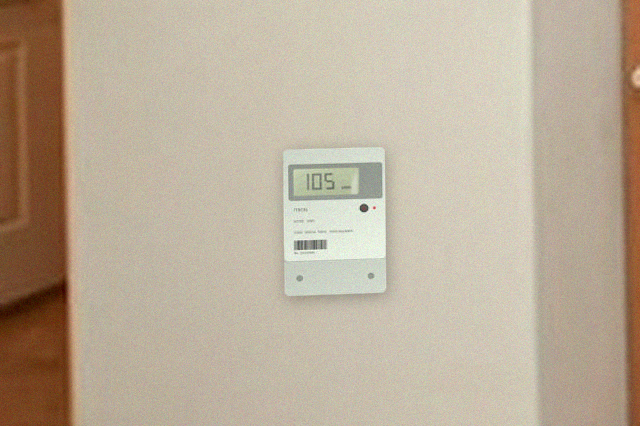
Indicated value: 105 kWh
